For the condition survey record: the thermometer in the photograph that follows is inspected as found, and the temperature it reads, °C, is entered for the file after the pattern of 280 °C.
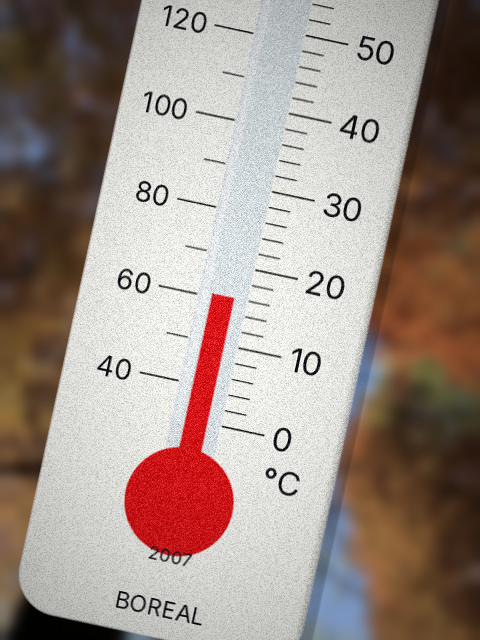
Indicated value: 16 °C
